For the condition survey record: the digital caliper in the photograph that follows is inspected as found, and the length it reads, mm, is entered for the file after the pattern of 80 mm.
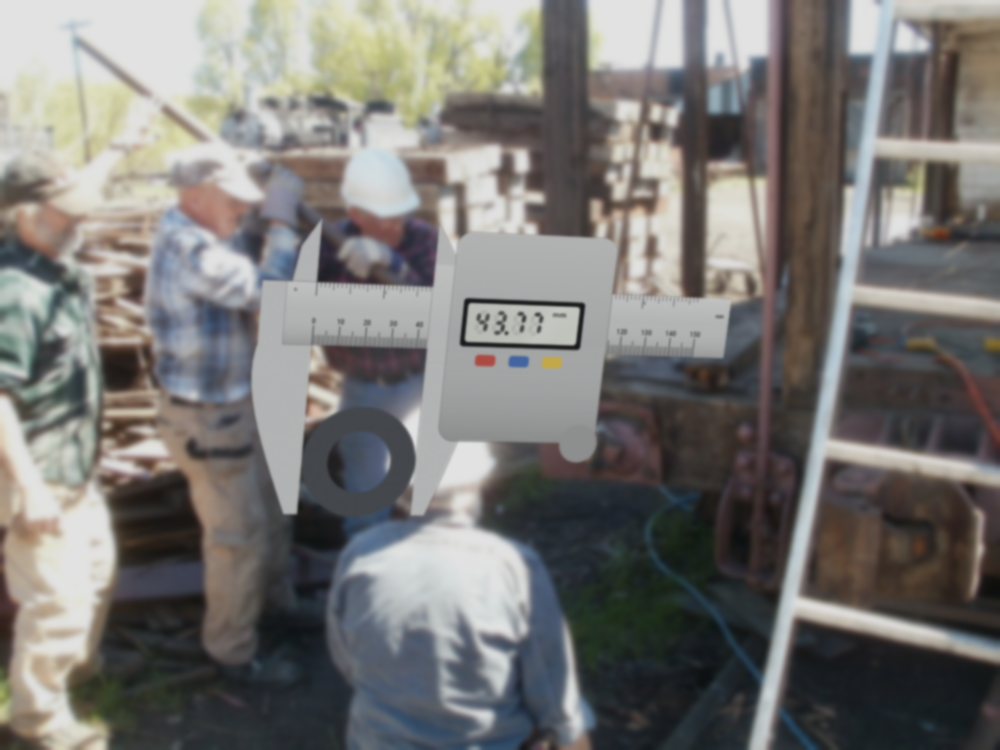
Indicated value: 43.77 mm
